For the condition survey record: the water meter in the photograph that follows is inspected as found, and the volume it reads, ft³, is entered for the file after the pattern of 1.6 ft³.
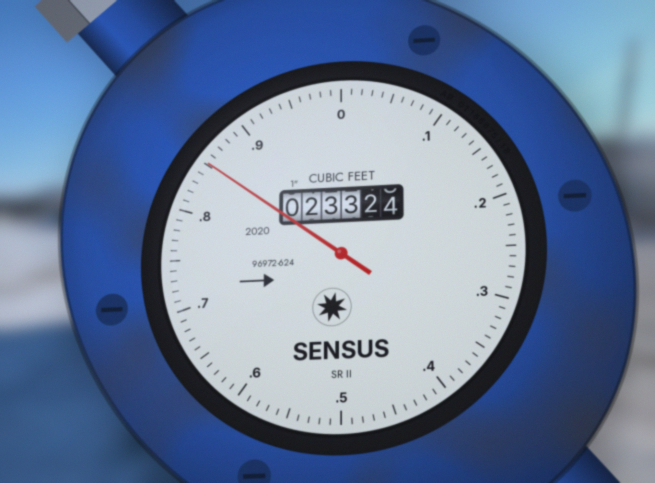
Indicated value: 23323.85 ft³
